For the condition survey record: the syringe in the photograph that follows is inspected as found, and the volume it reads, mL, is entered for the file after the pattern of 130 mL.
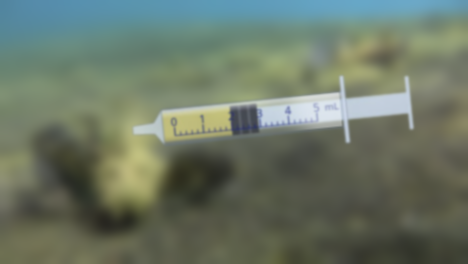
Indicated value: 2 mL
